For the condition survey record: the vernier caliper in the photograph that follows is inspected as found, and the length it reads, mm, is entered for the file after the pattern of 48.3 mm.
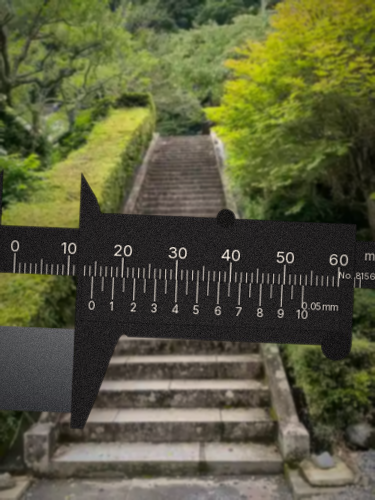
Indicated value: 14.5 mm
